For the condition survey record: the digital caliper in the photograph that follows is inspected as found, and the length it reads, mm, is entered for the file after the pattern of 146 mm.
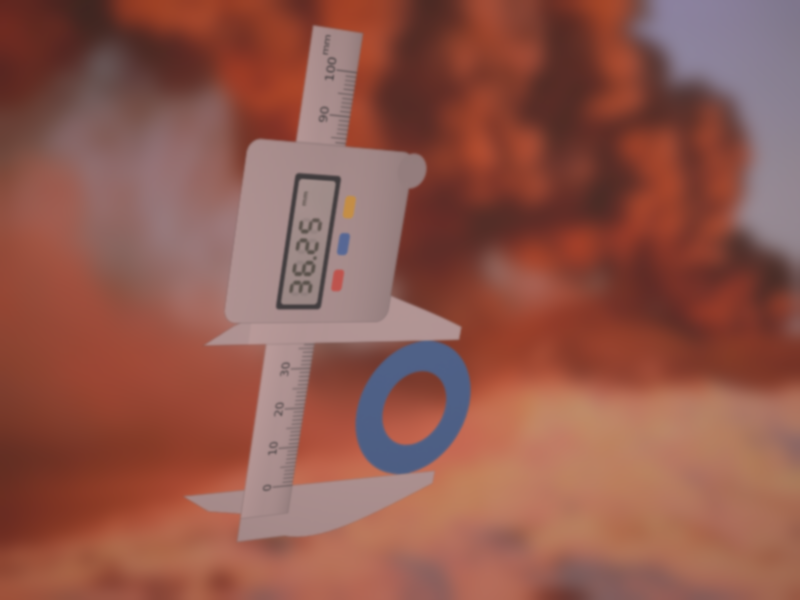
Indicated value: 36.25 mm
